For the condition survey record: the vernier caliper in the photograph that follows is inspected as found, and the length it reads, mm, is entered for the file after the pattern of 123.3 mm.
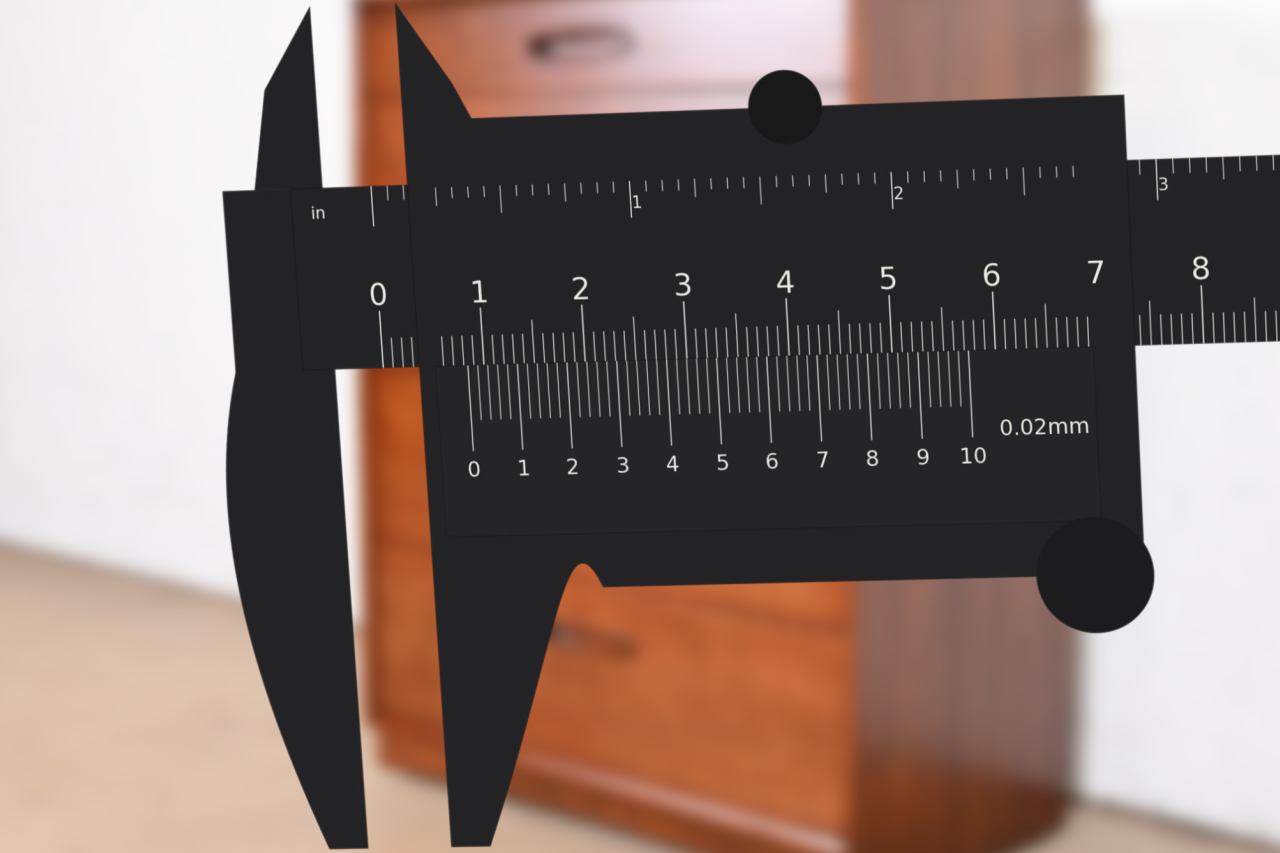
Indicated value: 8.4 mm
